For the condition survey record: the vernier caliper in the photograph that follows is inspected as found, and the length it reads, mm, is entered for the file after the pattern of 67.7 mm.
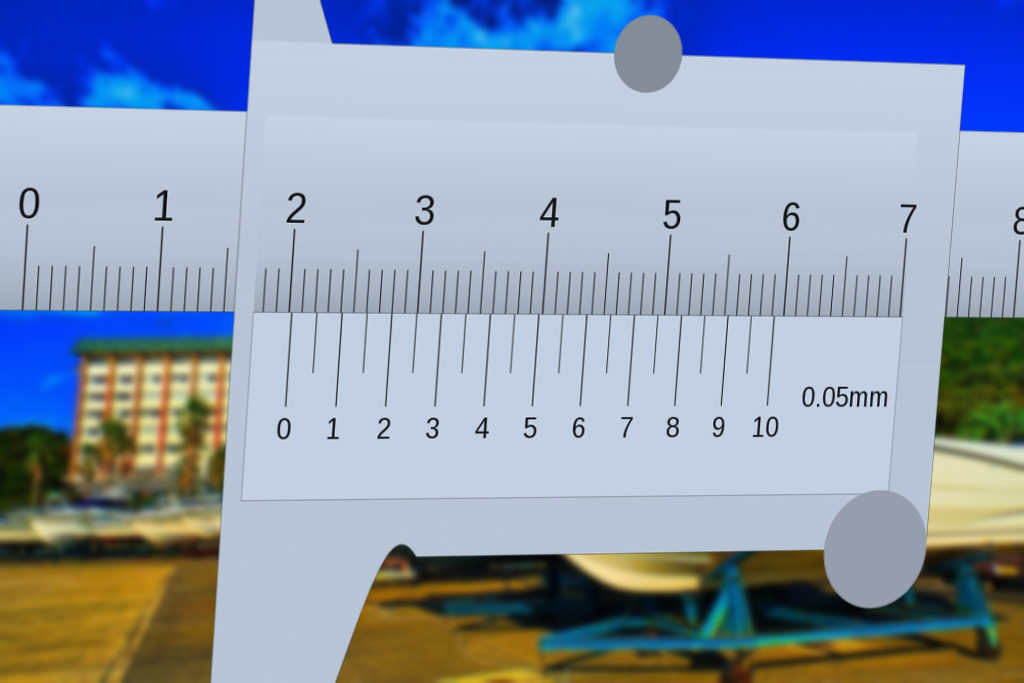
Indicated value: 20.2 mm
